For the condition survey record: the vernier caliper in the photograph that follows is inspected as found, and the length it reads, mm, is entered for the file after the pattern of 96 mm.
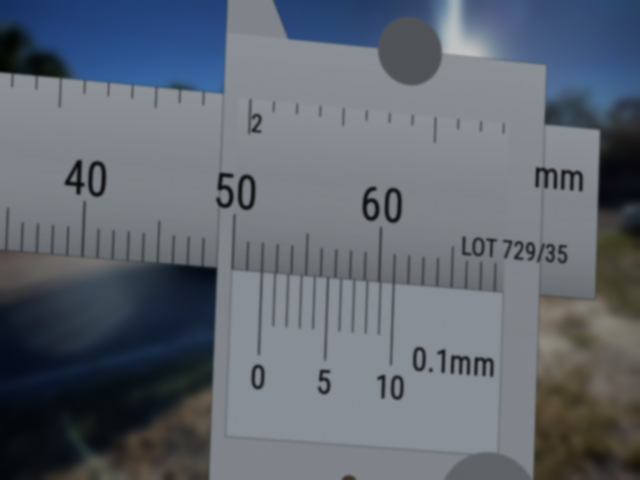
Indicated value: 52.0 mm
